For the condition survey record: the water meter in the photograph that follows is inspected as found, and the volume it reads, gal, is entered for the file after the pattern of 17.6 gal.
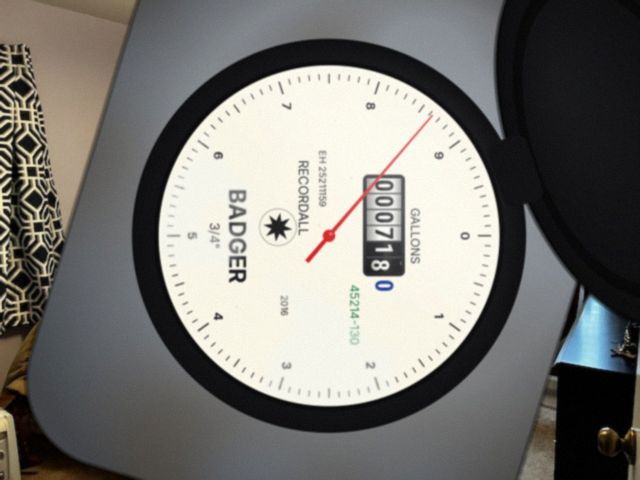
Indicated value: 7178.6 gal
